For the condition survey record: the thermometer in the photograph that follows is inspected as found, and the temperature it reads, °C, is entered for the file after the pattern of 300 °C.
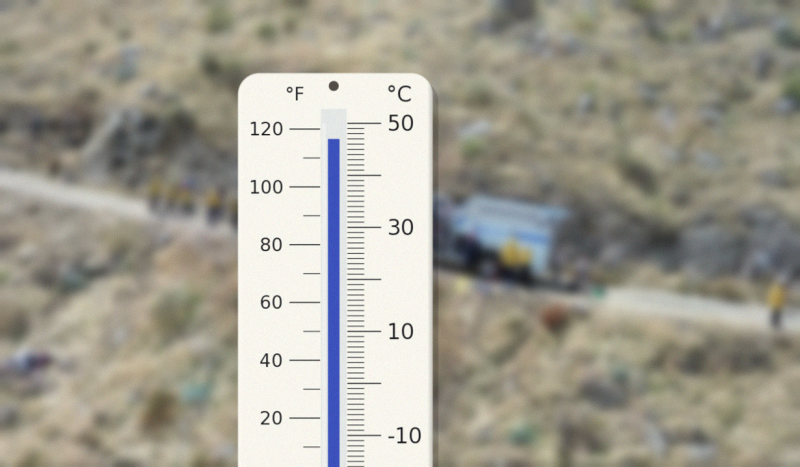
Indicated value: 47 °C
